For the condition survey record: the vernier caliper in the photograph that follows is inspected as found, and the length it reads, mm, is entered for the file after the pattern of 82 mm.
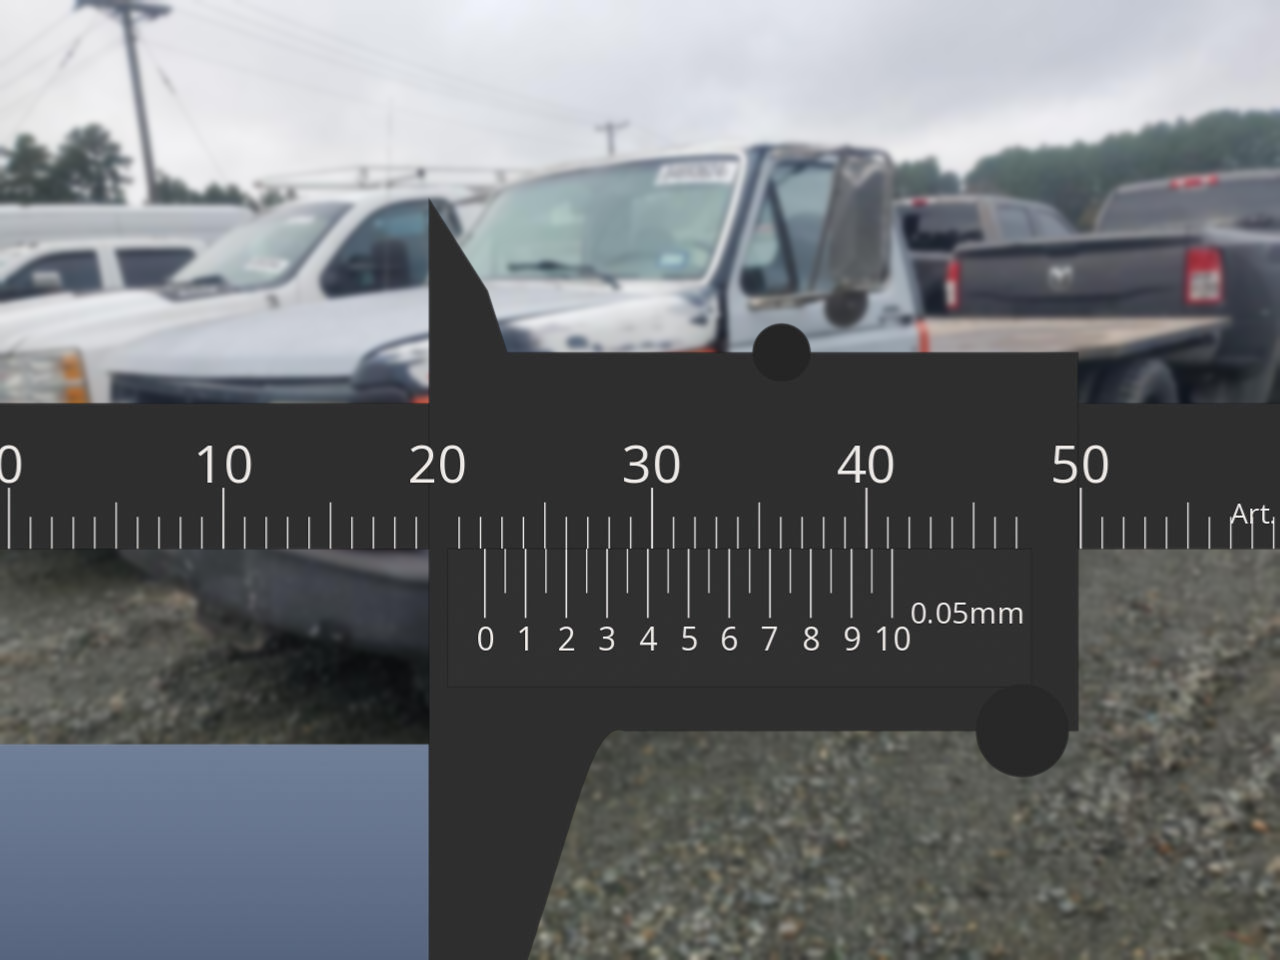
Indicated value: 22.2 mm
